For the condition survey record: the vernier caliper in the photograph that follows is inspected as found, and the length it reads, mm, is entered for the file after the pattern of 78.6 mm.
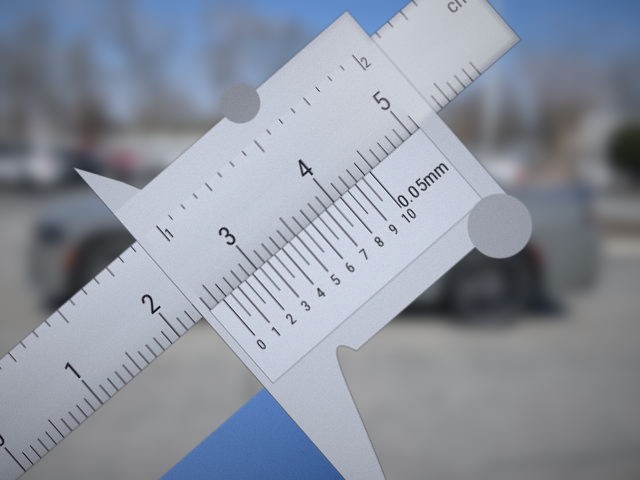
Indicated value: 25.6 mm
